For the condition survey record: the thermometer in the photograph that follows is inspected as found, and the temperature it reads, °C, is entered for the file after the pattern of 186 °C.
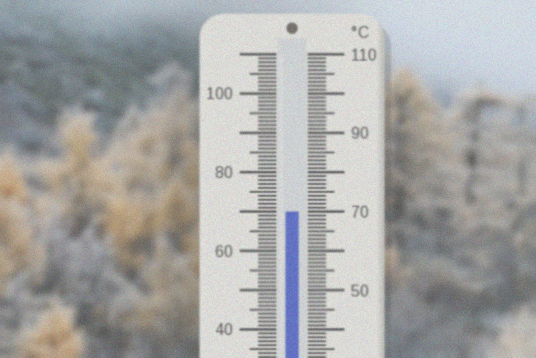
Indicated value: 70 °C
